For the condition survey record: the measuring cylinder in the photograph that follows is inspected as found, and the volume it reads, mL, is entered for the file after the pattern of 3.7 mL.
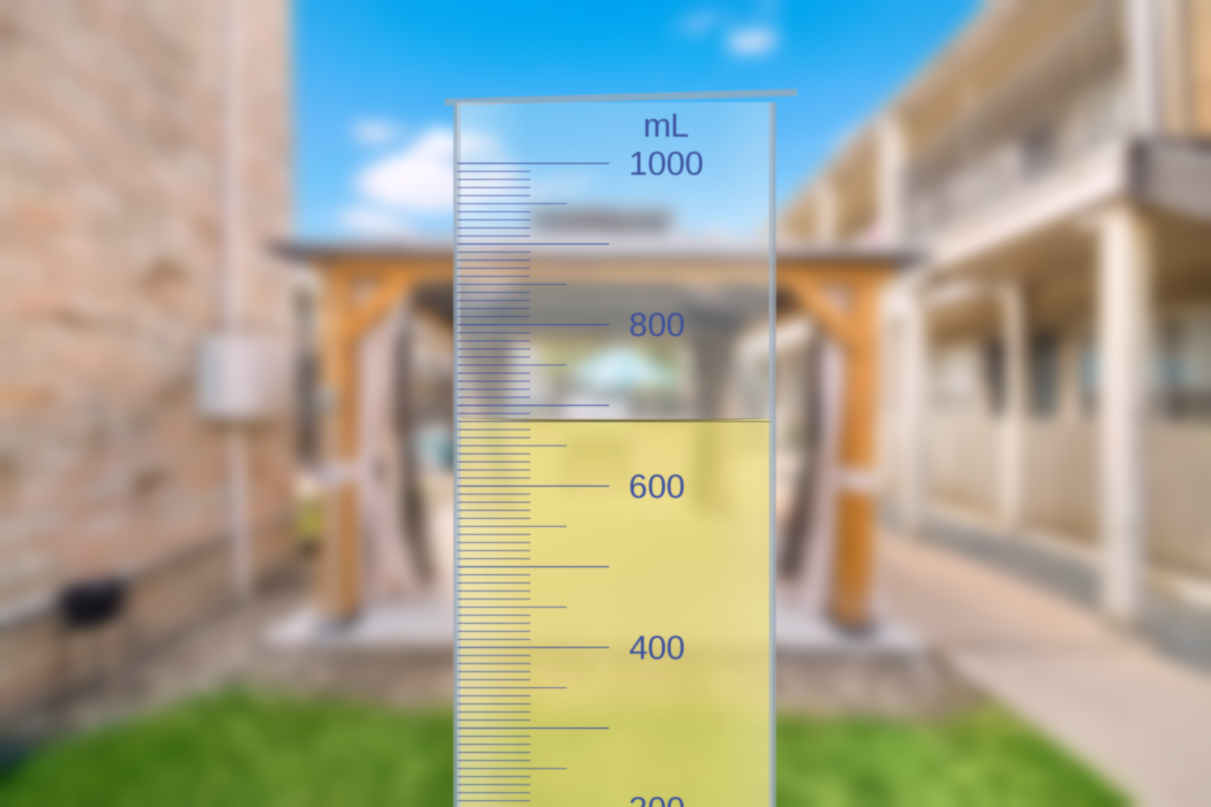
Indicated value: 680 mL
